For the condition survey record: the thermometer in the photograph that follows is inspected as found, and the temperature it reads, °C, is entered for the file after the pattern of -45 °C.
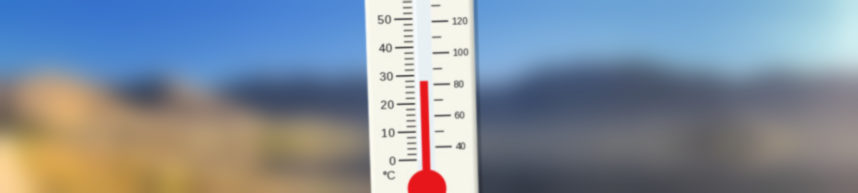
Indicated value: 28 °C
